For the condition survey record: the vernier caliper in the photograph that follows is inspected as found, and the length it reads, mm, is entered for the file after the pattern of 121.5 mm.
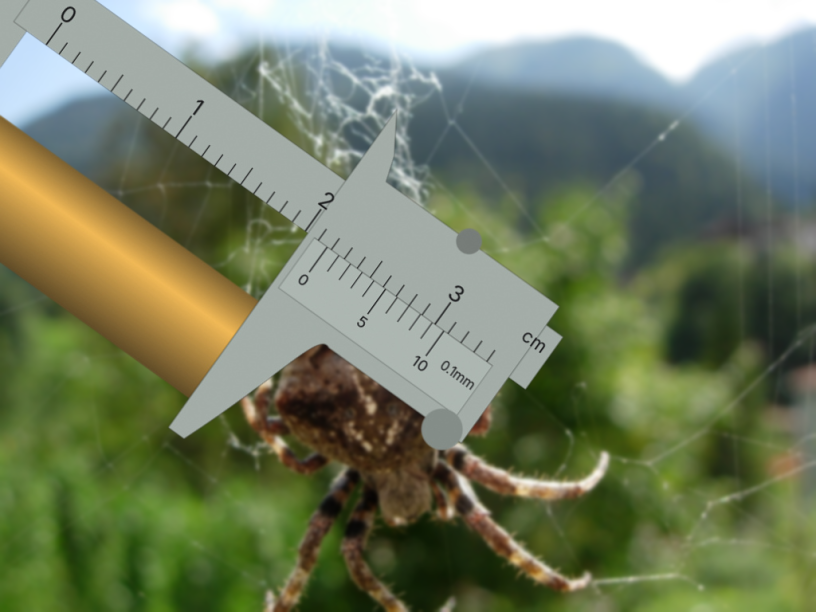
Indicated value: 21.7 mm
